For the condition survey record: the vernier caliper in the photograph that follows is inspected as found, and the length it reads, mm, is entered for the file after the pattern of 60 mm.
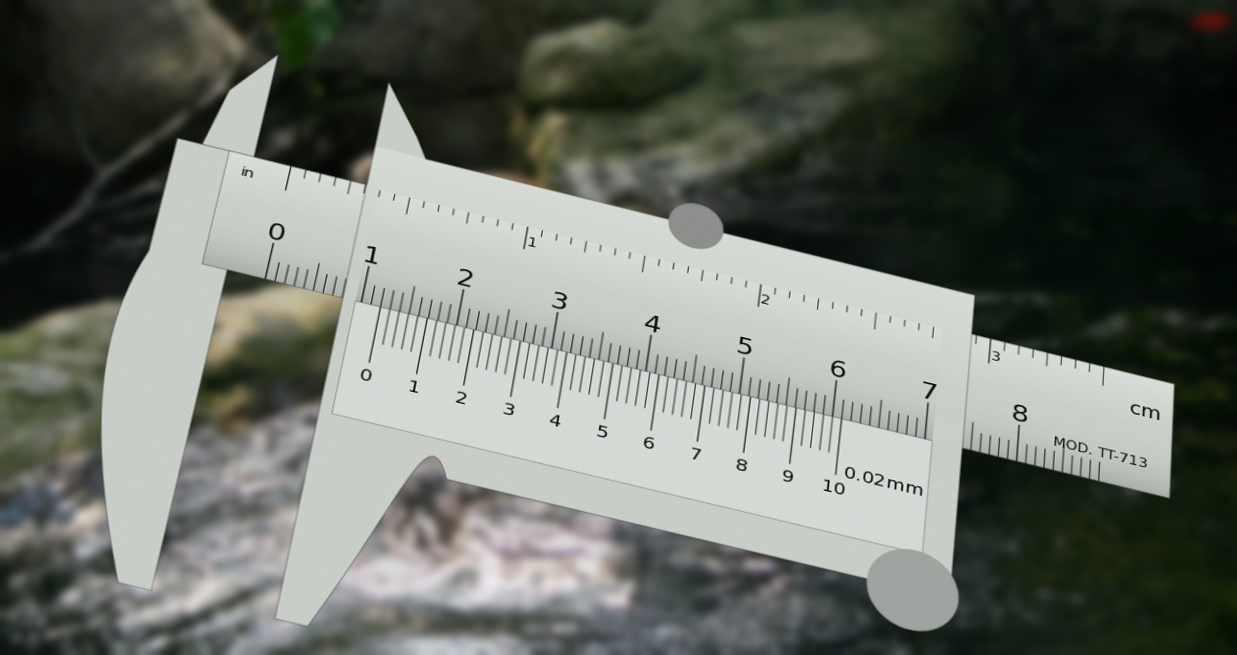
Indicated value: 12.0 mm
